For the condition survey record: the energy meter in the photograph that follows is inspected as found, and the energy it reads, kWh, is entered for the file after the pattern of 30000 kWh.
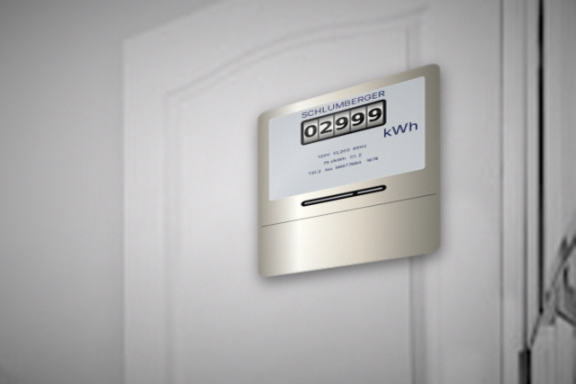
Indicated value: 2999 kWh
